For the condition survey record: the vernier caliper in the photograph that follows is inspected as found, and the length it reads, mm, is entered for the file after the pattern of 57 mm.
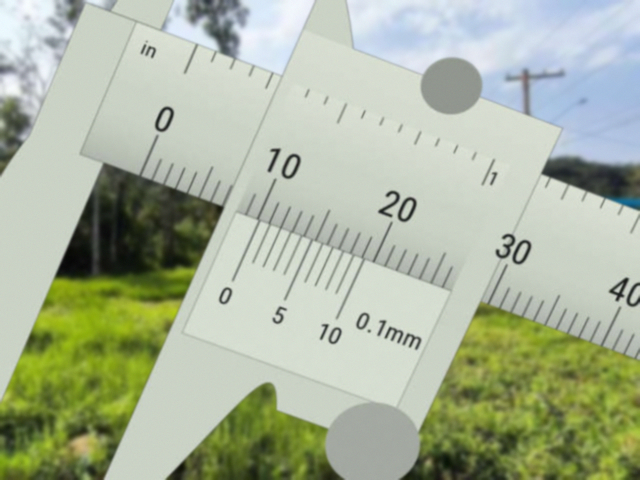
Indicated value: 10.2 mm
